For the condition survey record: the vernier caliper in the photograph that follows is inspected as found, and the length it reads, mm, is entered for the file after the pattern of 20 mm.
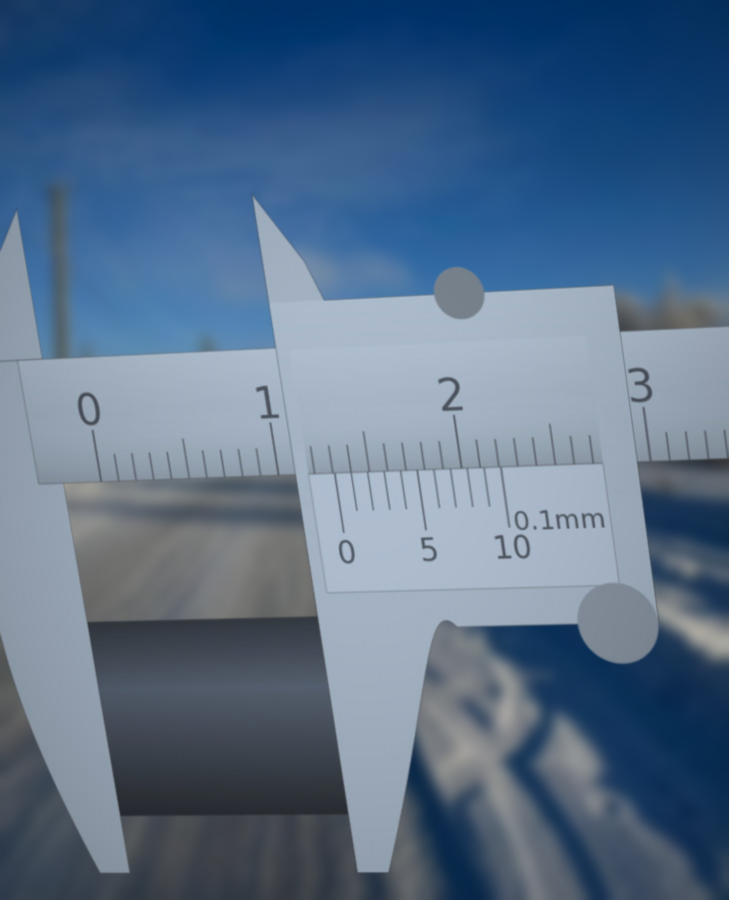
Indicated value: 13.1 mm
